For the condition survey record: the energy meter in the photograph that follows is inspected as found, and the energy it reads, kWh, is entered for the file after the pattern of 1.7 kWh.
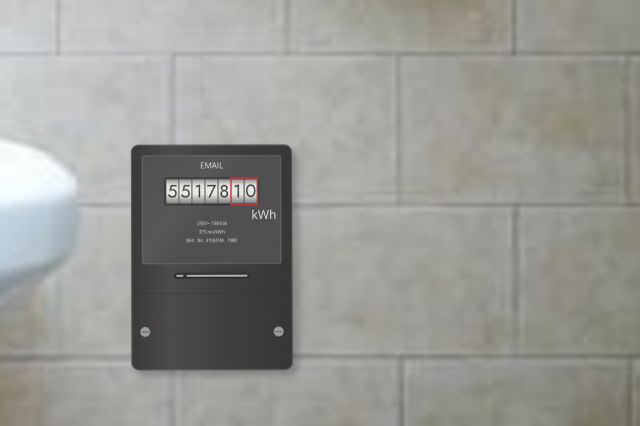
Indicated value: 55178.10 kWh
